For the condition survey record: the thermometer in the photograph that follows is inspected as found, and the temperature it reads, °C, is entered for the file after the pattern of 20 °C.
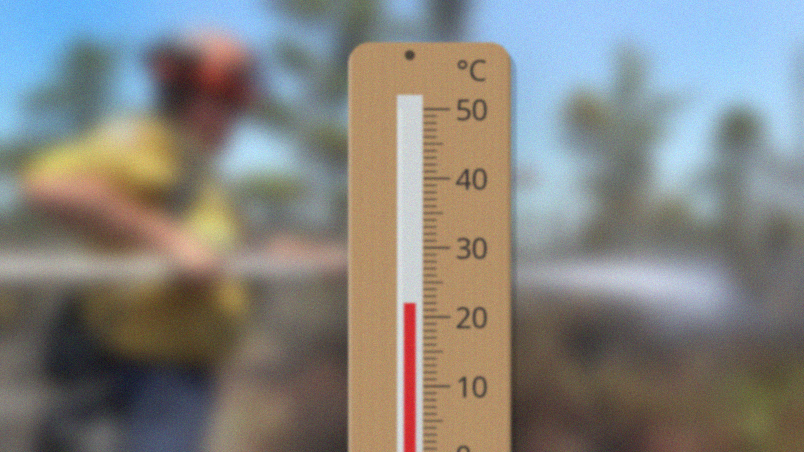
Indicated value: 22 °C
